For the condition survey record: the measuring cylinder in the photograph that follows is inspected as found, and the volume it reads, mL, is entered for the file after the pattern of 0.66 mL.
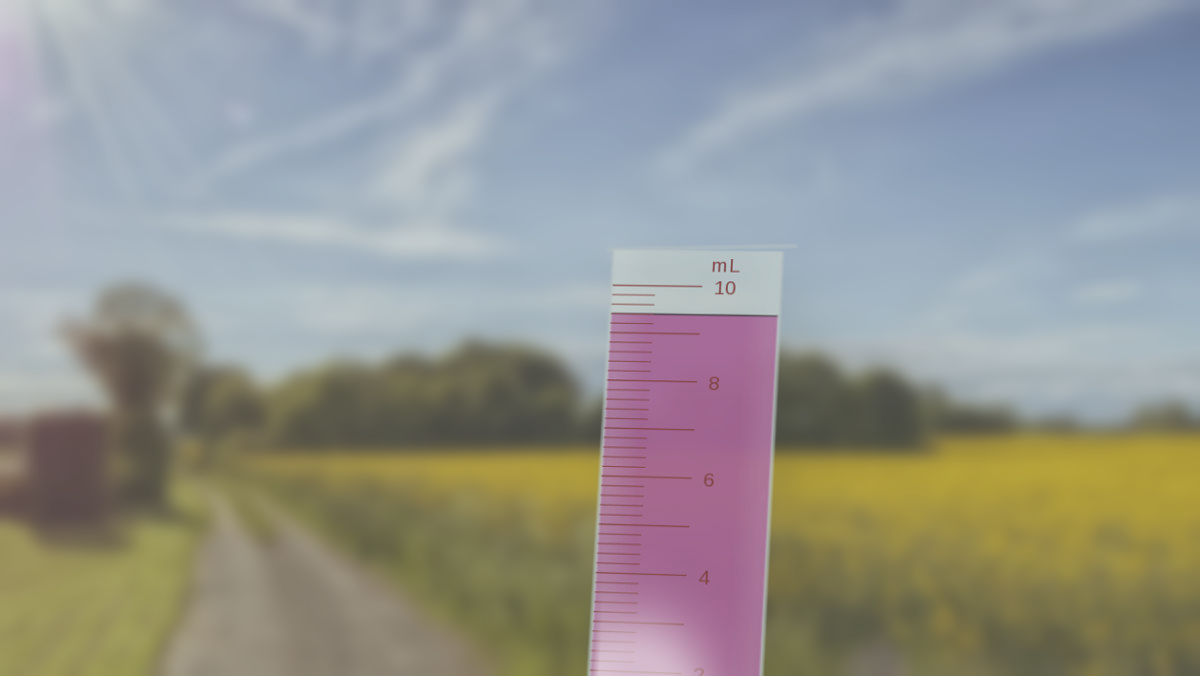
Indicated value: 9.4 mL
